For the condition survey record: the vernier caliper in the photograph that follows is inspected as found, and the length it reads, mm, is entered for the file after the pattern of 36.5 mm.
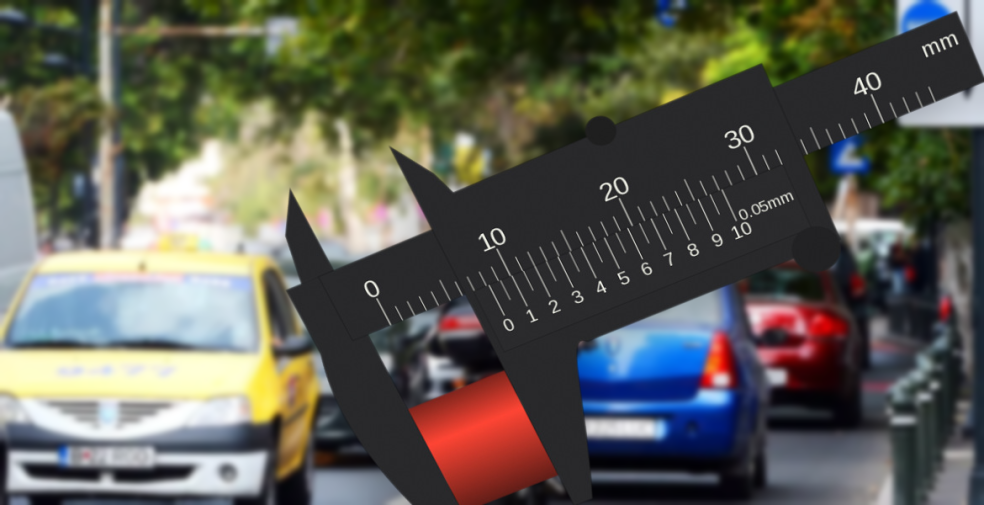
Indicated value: 8.2 mm
